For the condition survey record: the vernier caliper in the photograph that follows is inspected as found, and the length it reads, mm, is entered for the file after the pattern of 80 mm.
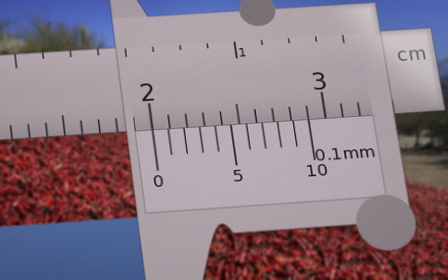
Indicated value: 20.0 mm
